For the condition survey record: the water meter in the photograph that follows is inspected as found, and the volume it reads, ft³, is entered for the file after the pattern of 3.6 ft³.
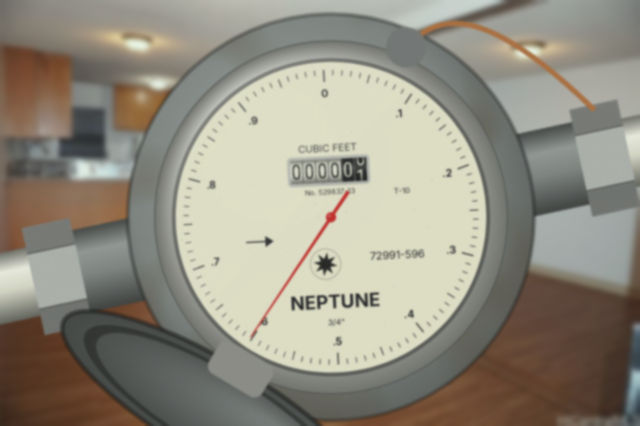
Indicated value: 0.60 ft³
